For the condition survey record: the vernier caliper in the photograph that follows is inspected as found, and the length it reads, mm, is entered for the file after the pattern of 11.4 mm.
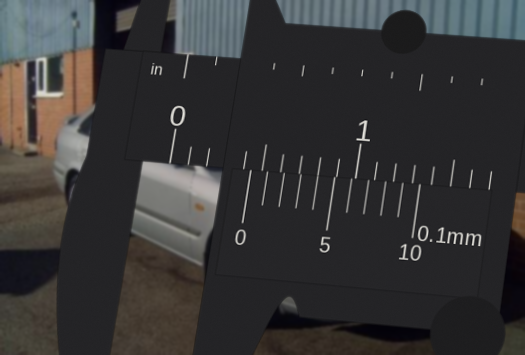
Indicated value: 4.4 mm
